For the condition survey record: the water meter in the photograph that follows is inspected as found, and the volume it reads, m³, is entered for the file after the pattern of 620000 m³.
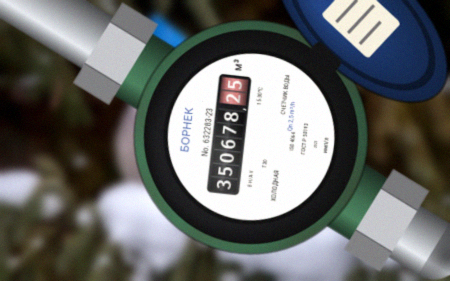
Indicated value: 350678.25 m³
